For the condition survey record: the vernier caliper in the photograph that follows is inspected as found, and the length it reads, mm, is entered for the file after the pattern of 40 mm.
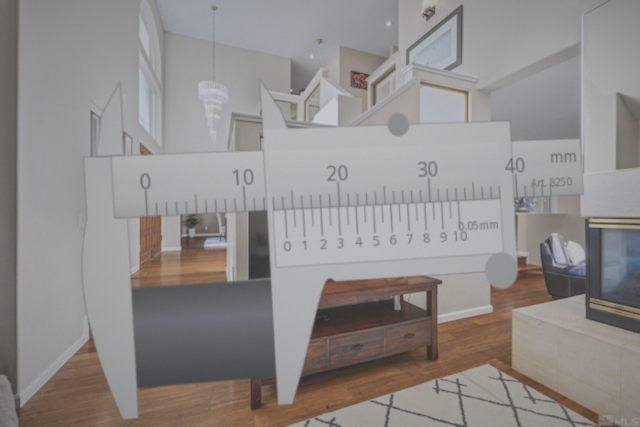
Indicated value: 14.2 mm
